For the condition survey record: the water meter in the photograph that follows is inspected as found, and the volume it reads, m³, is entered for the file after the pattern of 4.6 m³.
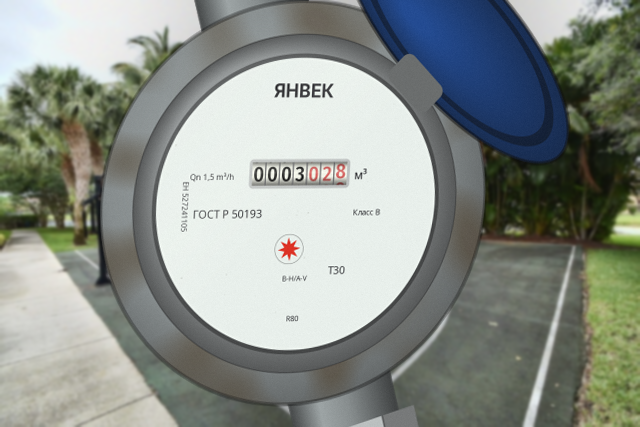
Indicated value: 3.028 m³
